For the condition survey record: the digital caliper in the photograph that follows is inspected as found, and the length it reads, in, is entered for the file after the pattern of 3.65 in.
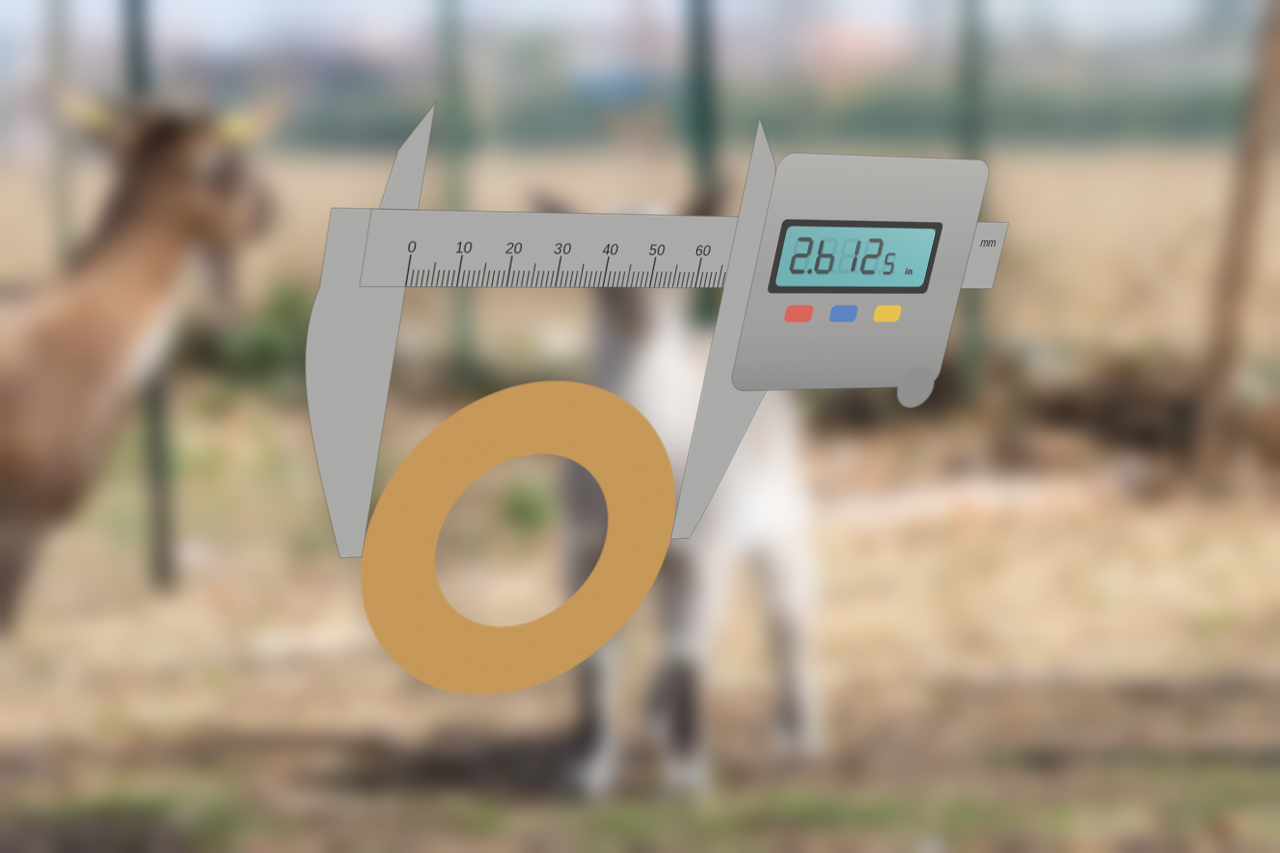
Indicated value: 2.6125 in
